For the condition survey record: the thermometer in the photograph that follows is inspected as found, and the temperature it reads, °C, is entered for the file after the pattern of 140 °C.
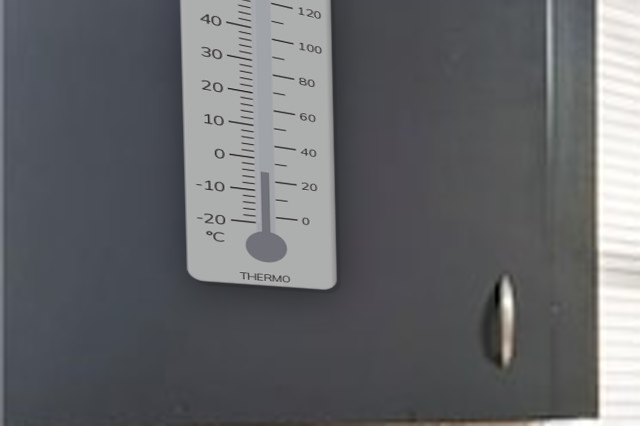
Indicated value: -4 °C
